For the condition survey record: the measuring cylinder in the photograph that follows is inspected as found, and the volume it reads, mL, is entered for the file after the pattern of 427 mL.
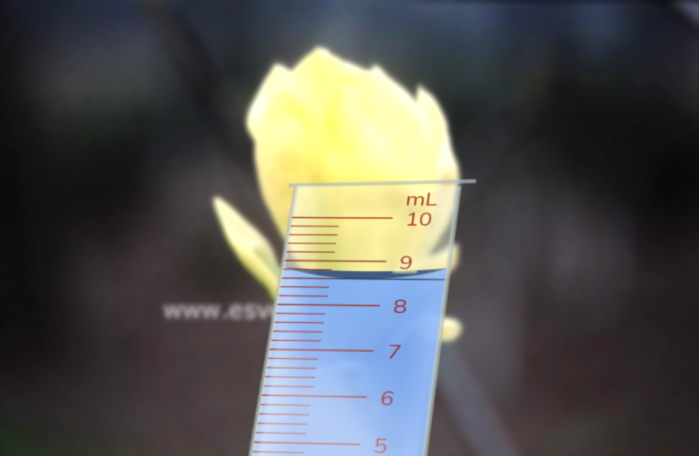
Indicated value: 8.6 mL
